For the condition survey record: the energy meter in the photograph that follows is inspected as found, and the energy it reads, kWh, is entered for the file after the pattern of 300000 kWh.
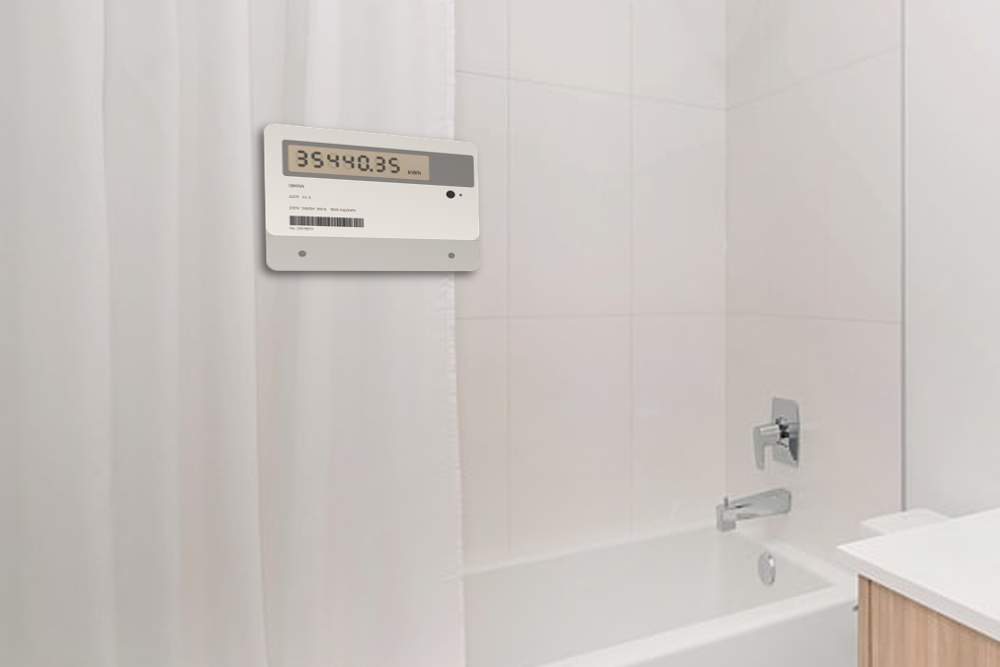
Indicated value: 35440.35 kWh
